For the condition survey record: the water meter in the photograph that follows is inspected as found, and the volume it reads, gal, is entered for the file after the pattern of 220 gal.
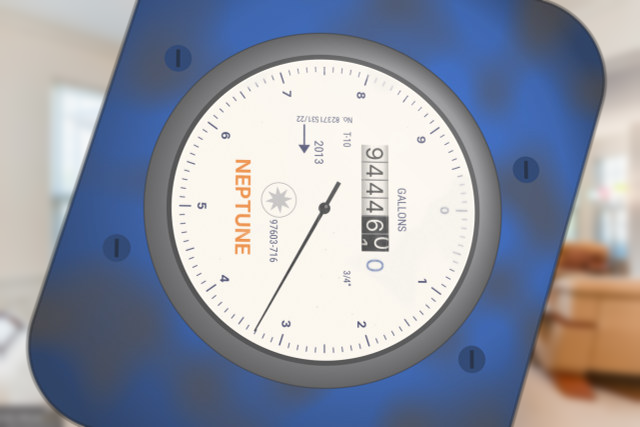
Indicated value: 9444603.3 gal
